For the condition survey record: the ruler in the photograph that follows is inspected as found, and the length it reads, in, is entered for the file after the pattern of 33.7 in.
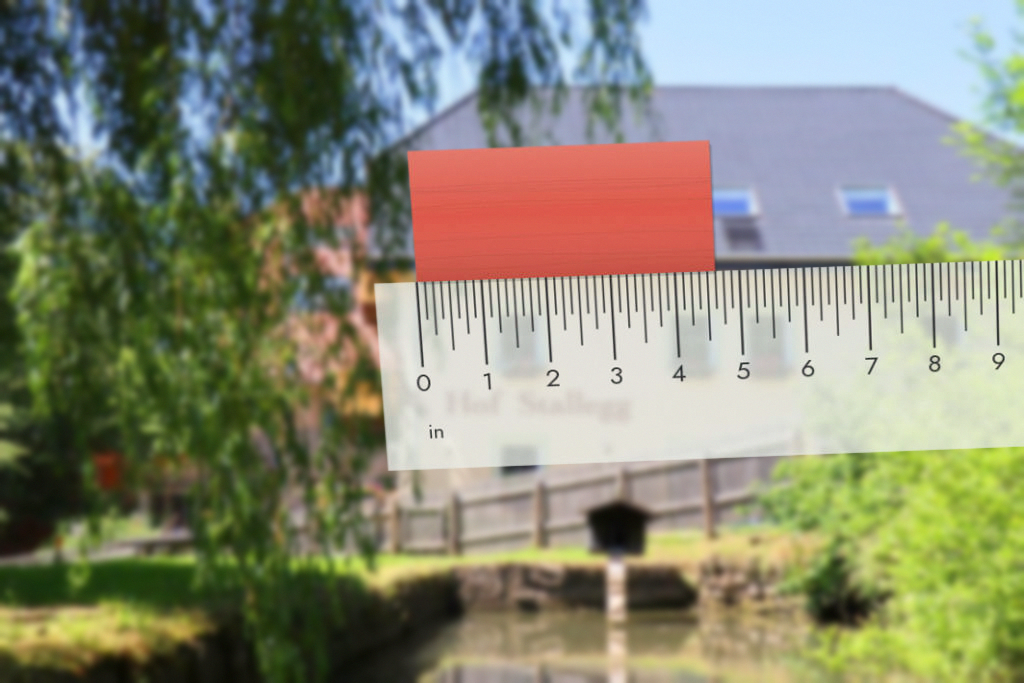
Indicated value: 4.625 in
